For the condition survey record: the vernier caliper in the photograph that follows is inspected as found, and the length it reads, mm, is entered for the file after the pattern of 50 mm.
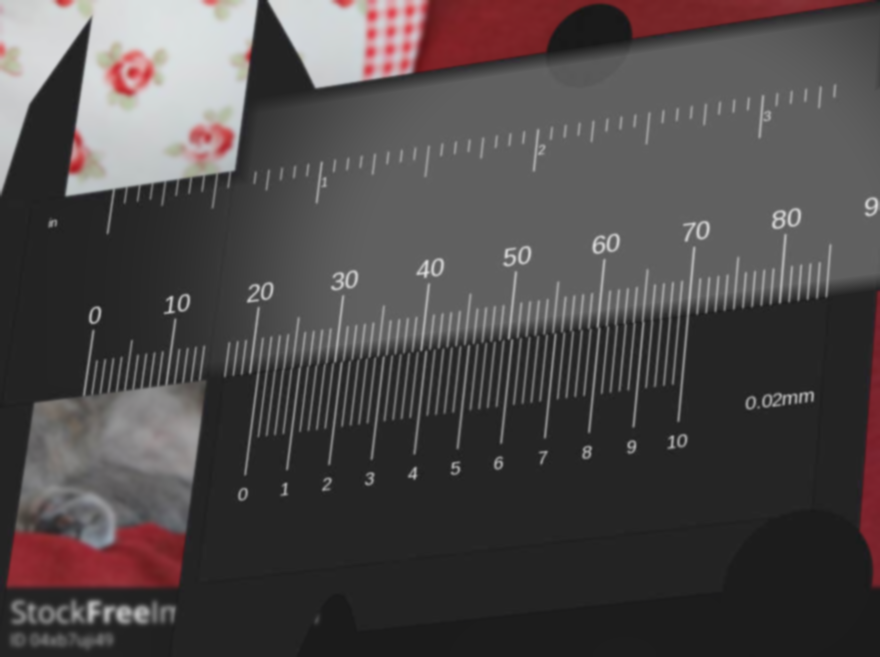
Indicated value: 21.0 mm
